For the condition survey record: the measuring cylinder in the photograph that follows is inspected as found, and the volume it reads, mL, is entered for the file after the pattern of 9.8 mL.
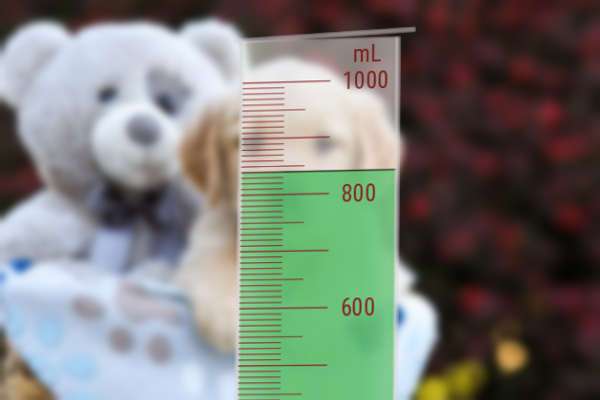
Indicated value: 840 mL
